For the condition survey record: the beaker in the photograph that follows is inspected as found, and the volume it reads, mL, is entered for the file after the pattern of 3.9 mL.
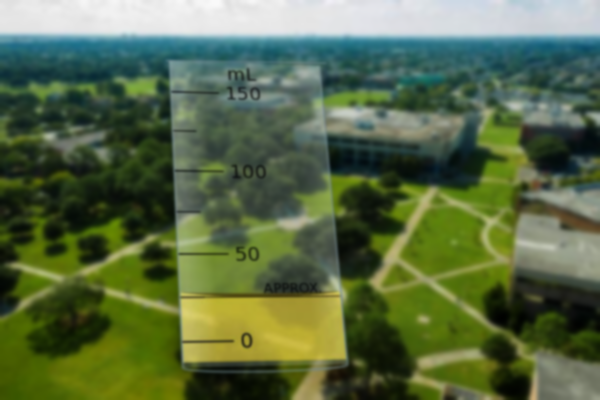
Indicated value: 25 mL
